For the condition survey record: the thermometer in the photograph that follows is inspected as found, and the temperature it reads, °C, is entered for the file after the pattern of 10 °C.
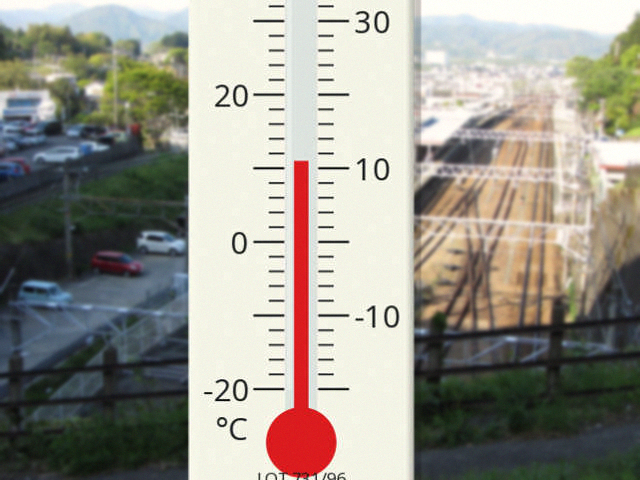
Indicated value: 11 °C
